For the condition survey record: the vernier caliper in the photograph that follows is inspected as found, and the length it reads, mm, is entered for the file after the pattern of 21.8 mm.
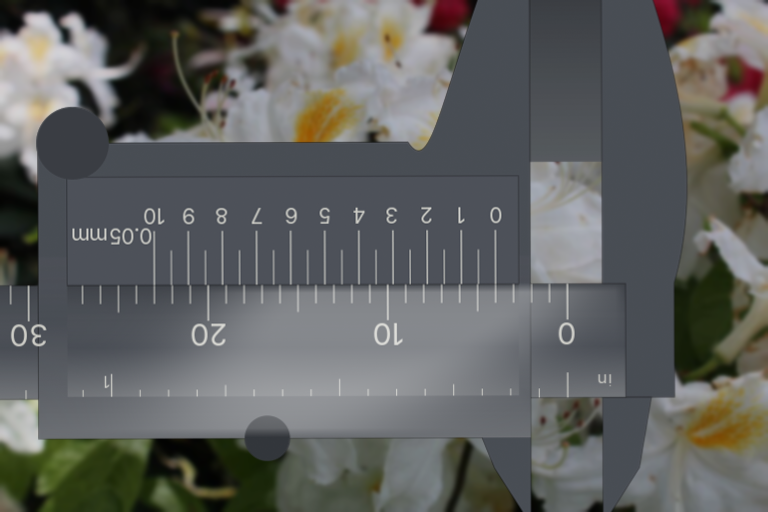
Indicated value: 4.0 mm
